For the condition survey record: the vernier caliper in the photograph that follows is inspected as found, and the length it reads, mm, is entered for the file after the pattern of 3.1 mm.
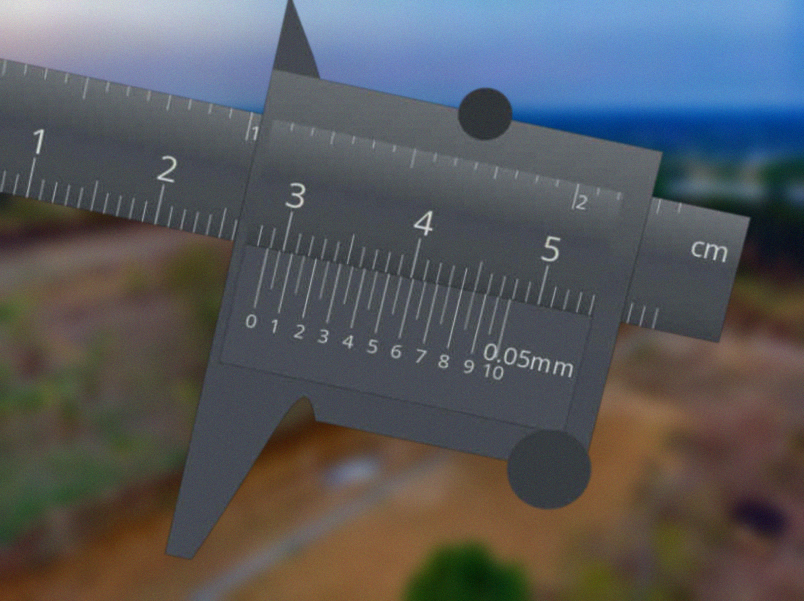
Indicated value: 28.8 mm
